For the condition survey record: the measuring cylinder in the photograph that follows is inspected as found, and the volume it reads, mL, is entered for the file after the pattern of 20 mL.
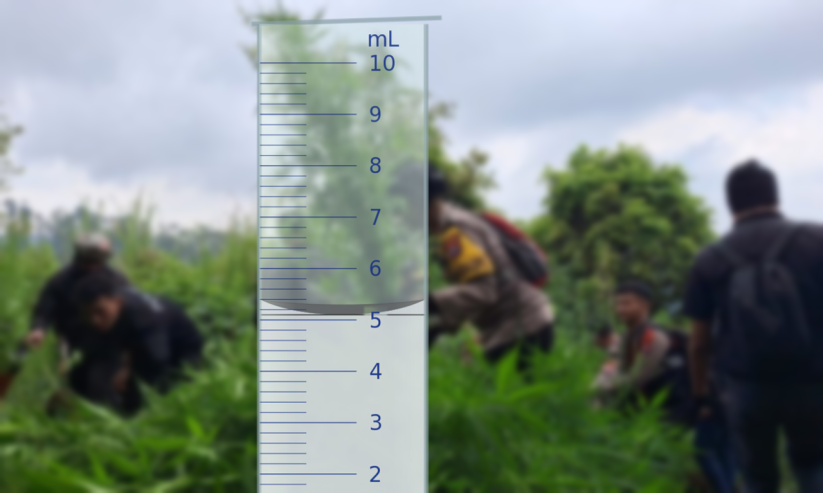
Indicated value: 5.1 mL
